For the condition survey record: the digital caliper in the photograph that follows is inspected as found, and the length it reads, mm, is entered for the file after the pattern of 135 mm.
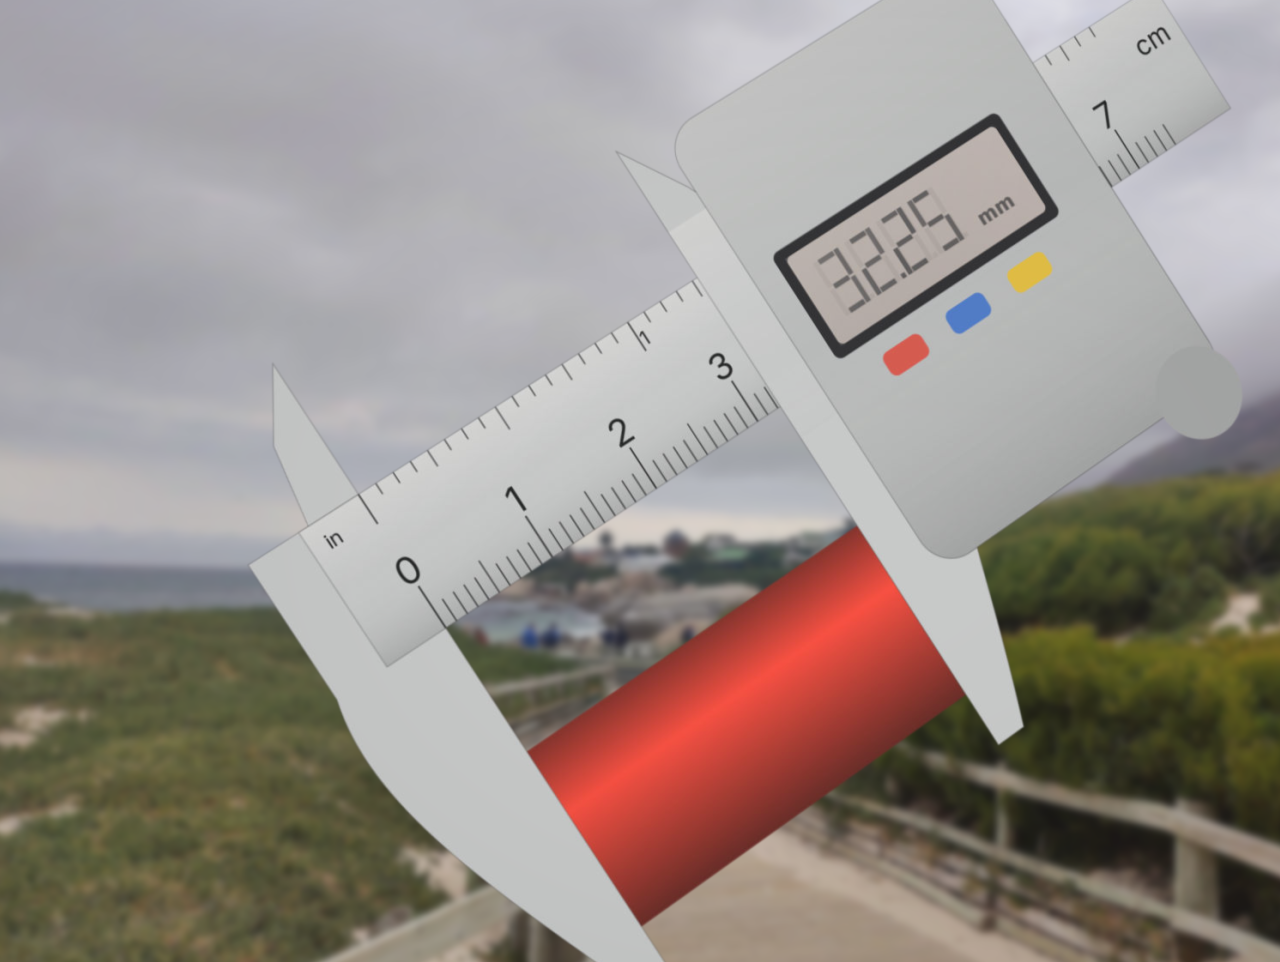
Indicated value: 32.25 mm
